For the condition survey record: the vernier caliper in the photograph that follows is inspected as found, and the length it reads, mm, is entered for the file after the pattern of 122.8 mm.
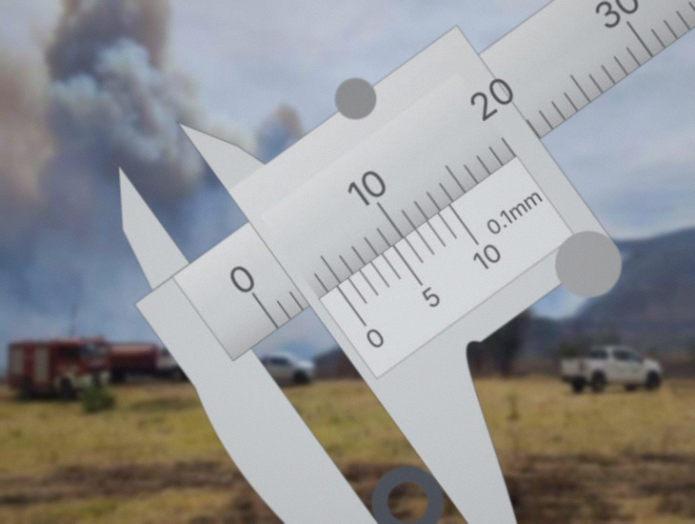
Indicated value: 4.7 mm
